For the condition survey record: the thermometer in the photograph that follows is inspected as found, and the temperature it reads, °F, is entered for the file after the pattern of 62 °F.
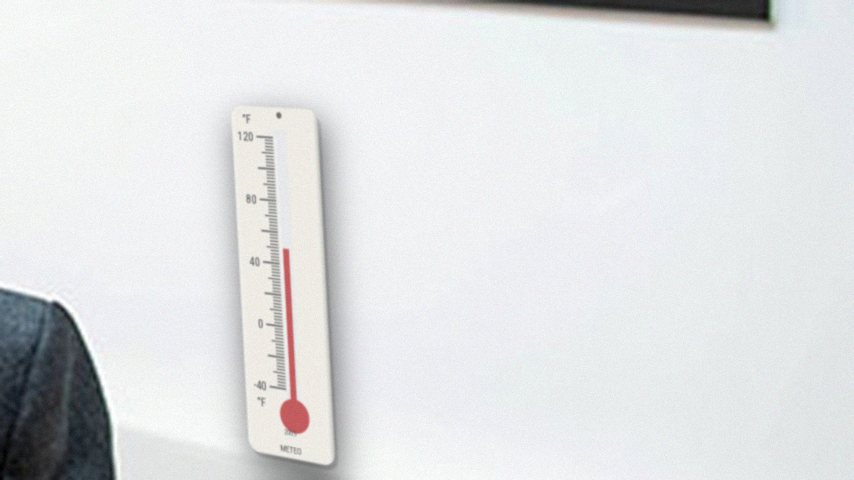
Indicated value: 50 °F
